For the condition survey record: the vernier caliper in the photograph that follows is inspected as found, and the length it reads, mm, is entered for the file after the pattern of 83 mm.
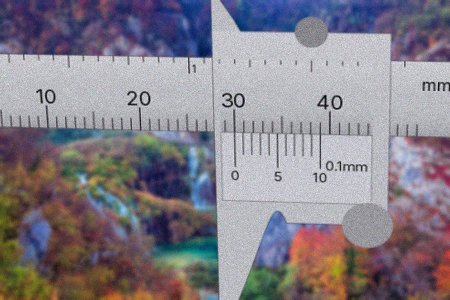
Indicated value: 30.0 mm
